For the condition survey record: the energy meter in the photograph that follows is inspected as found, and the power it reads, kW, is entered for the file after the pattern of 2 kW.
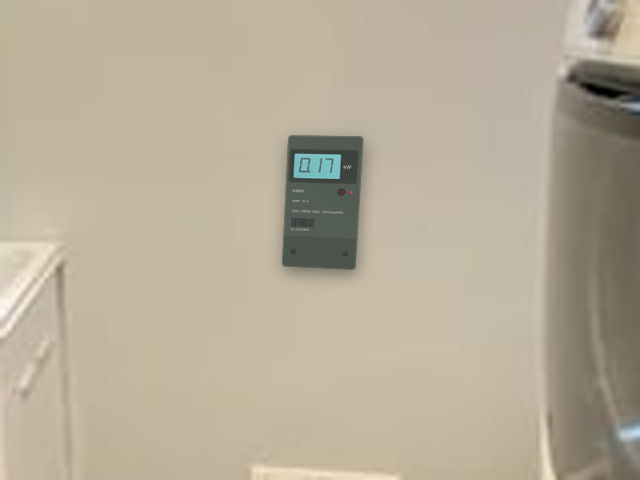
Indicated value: 0.17 kW
